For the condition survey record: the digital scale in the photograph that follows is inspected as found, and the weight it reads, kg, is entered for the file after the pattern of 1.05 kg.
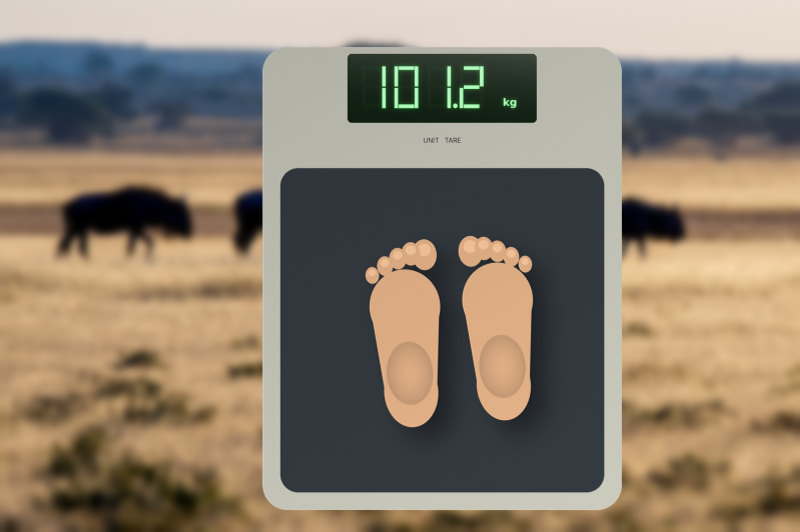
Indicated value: 101.2 kg
